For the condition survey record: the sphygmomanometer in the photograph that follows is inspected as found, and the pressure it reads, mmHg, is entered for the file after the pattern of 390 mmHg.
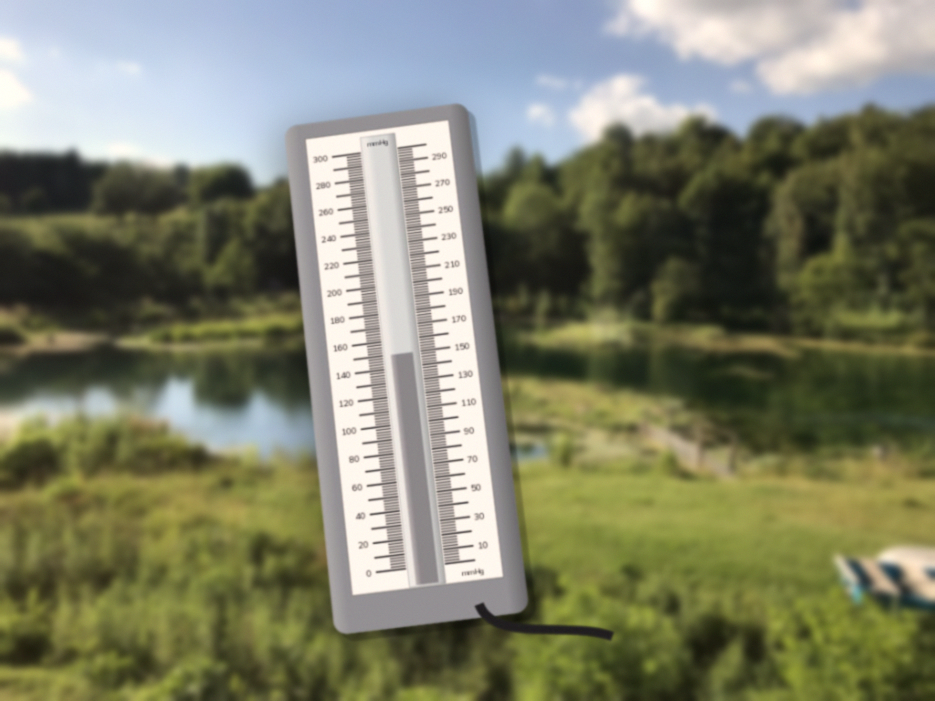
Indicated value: 150 mmHg
